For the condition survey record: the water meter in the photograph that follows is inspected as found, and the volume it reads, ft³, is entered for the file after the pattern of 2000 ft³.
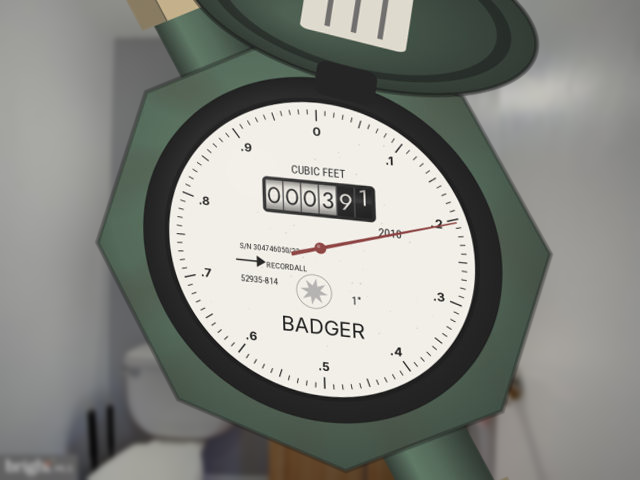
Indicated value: 391.20 ft³
